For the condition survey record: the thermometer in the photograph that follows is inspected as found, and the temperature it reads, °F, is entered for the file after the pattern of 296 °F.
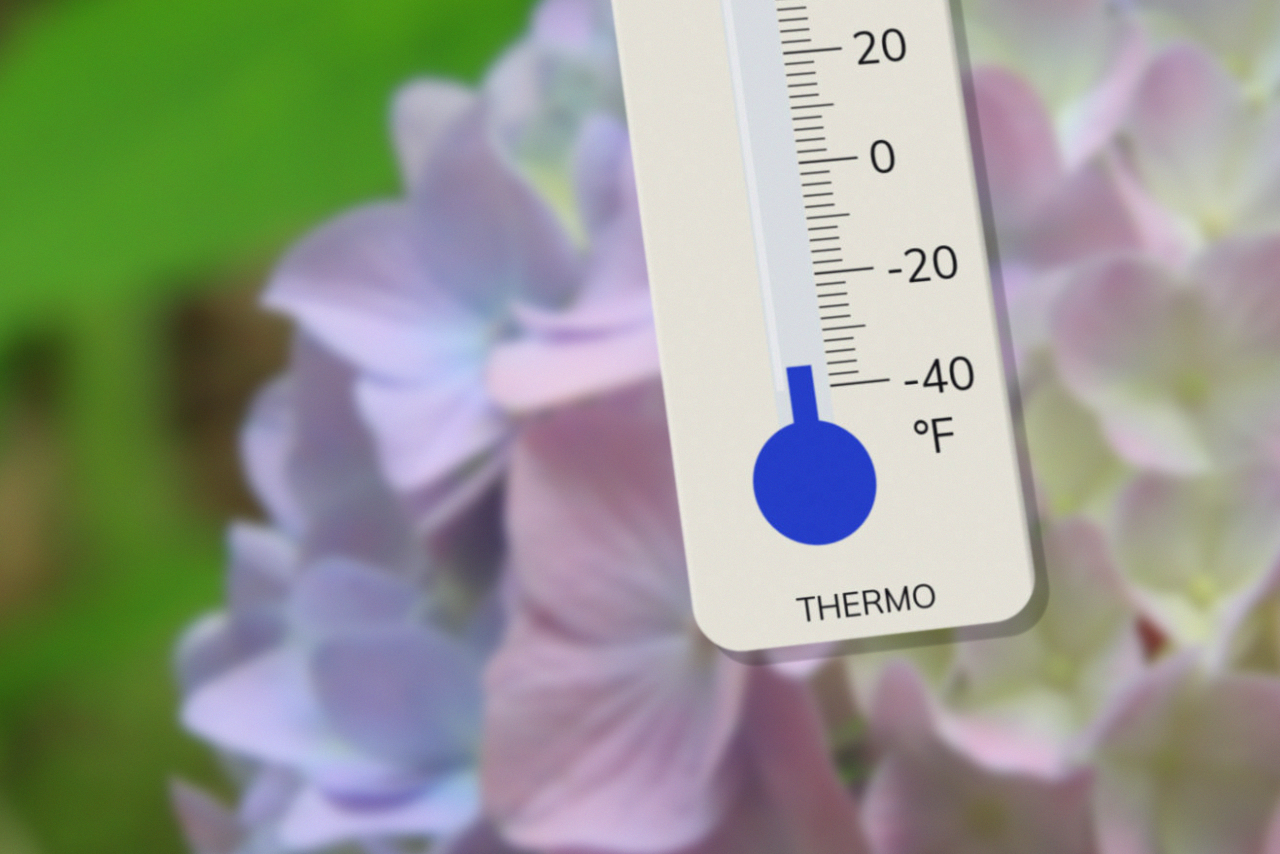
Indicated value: -36 °F
